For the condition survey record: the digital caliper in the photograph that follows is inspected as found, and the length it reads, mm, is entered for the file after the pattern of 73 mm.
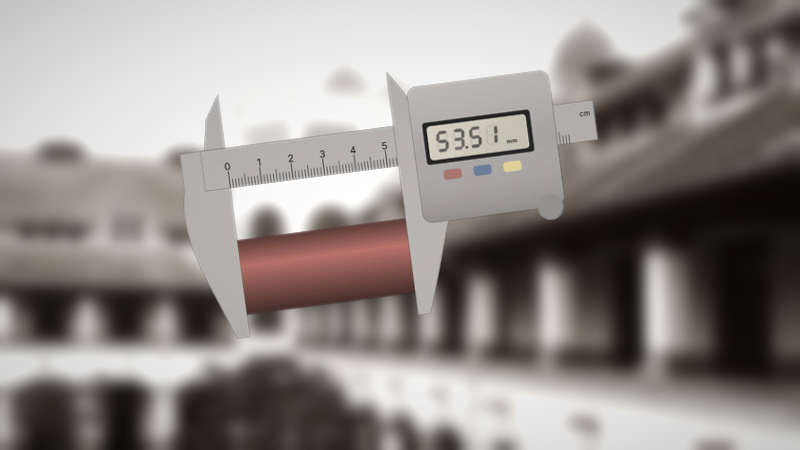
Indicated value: 53.51 mm
